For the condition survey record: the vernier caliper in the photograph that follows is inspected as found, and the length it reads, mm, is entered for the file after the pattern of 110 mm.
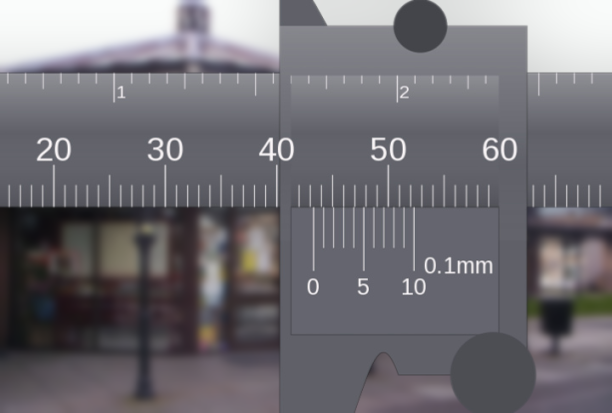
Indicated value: 43.3 mm
